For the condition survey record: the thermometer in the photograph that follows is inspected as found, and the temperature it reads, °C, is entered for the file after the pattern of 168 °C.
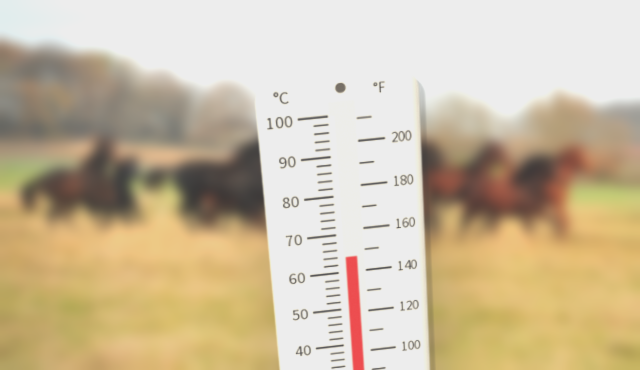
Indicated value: 64 °C
